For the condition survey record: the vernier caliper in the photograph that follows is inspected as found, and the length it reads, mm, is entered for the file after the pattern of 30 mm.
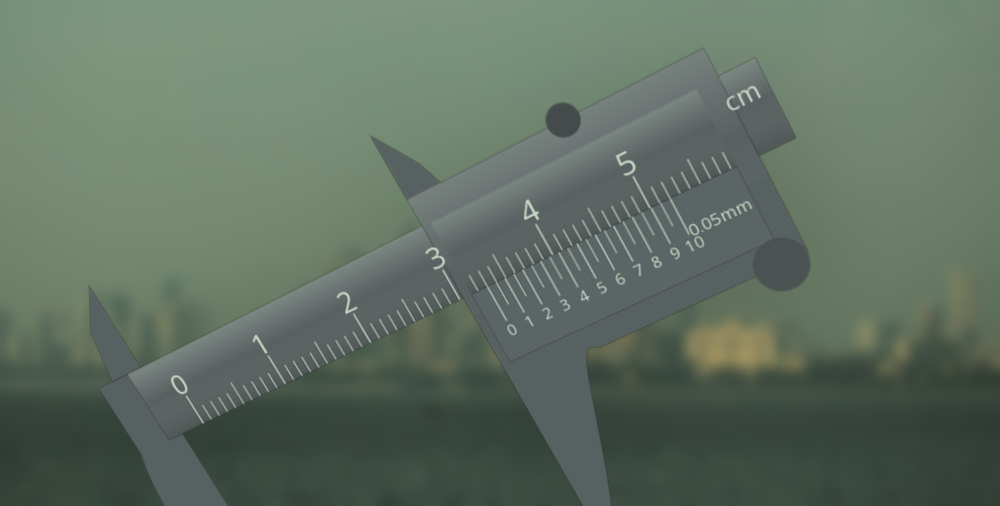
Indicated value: 33.0 mm
